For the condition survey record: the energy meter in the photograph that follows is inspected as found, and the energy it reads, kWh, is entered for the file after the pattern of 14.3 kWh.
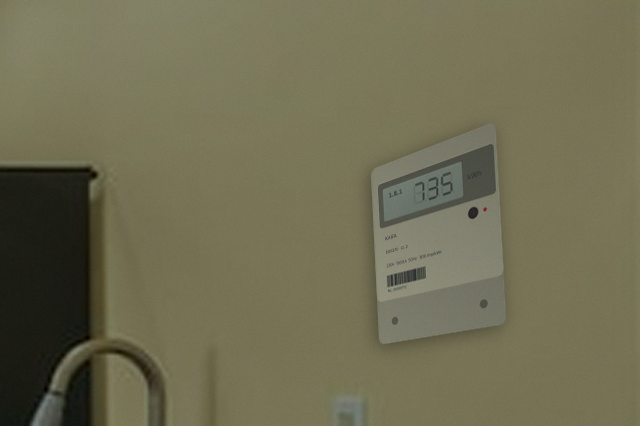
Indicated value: 735 kWh
